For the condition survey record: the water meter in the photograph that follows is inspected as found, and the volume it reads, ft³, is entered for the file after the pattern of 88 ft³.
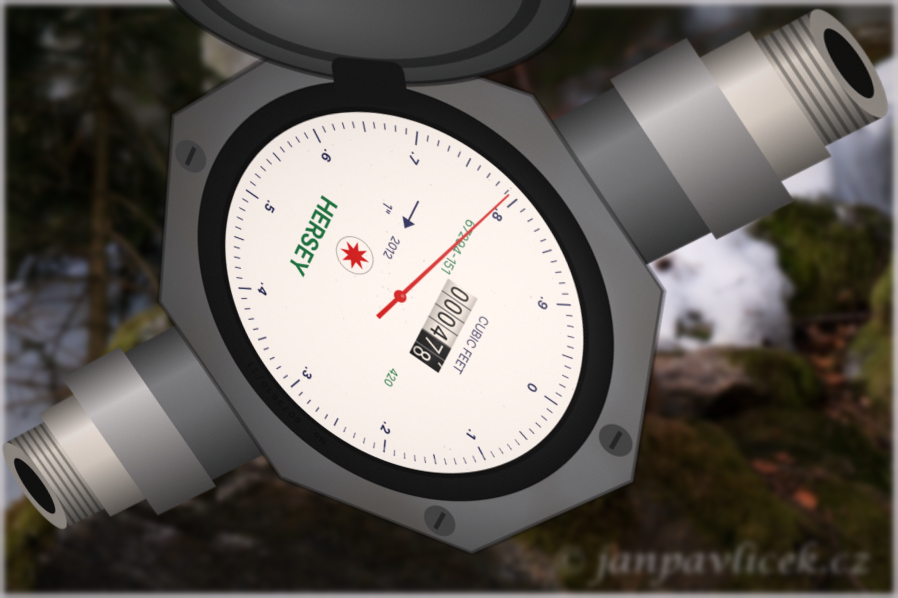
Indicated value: 477.79 ft³
